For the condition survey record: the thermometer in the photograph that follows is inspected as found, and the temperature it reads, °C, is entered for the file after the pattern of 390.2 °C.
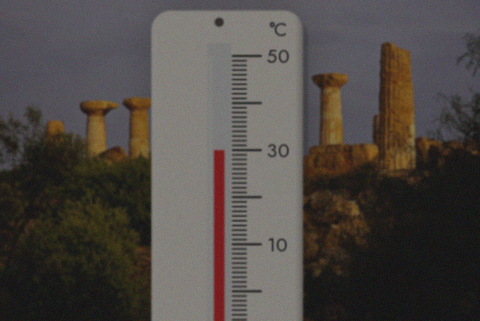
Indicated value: 30 °C
